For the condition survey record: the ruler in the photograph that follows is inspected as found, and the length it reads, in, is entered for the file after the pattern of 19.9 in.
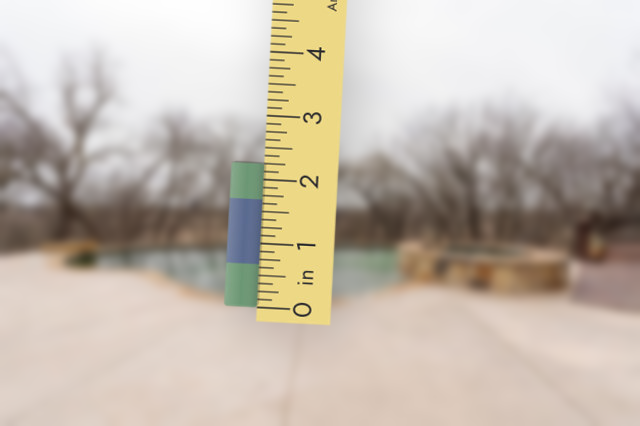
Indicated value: 2.25 in
